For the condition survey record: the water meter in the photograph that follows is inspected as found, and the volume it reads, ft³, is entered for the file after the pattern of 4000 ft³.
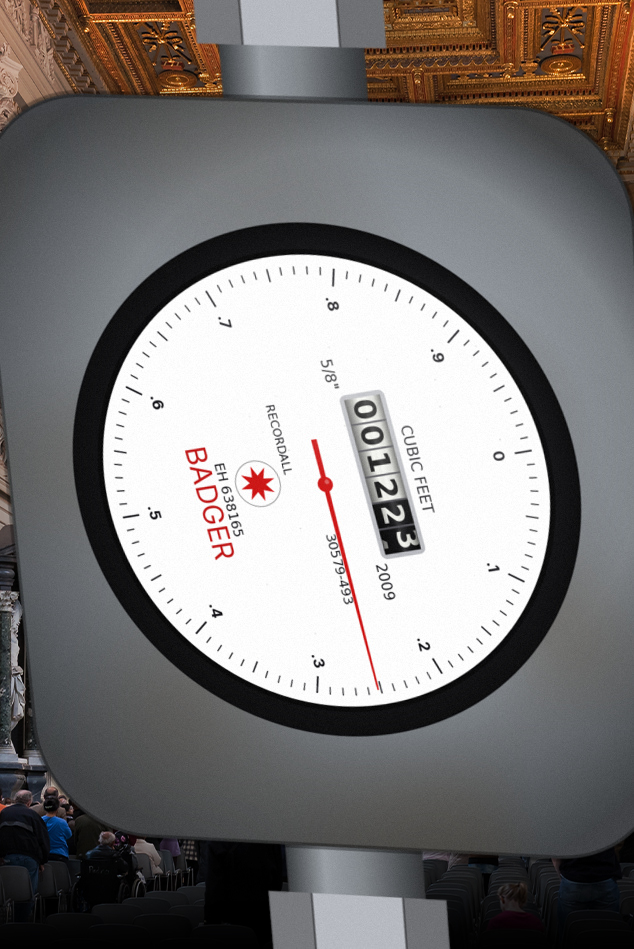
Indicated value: 1223.25 ft³
